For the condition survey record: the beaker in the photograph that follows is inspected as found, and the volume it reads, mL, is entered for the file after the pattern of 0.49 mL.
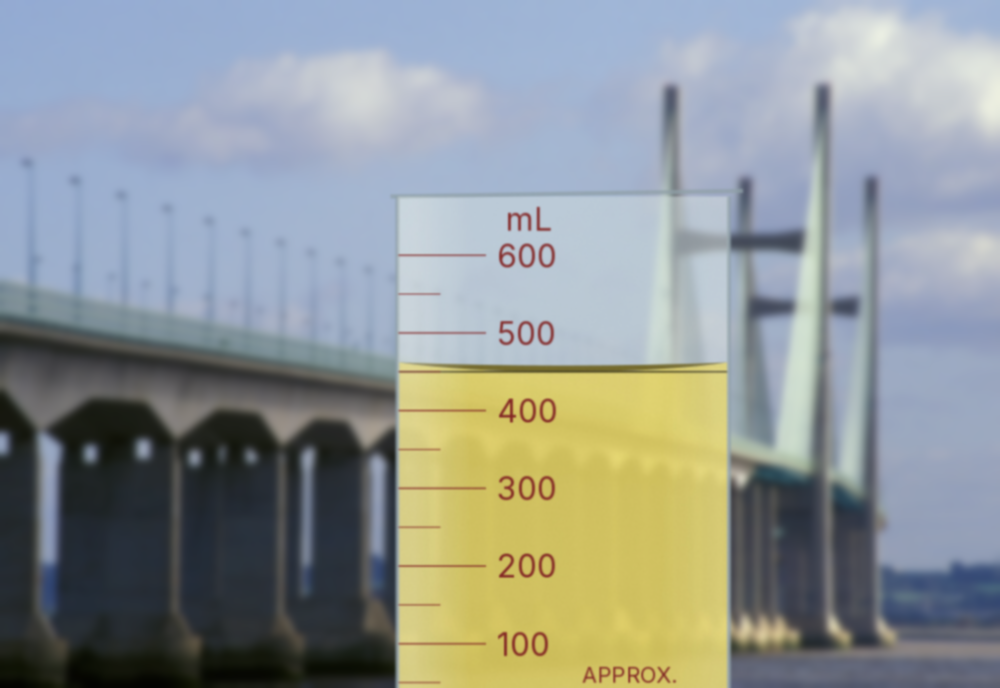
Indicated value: 450 mL
